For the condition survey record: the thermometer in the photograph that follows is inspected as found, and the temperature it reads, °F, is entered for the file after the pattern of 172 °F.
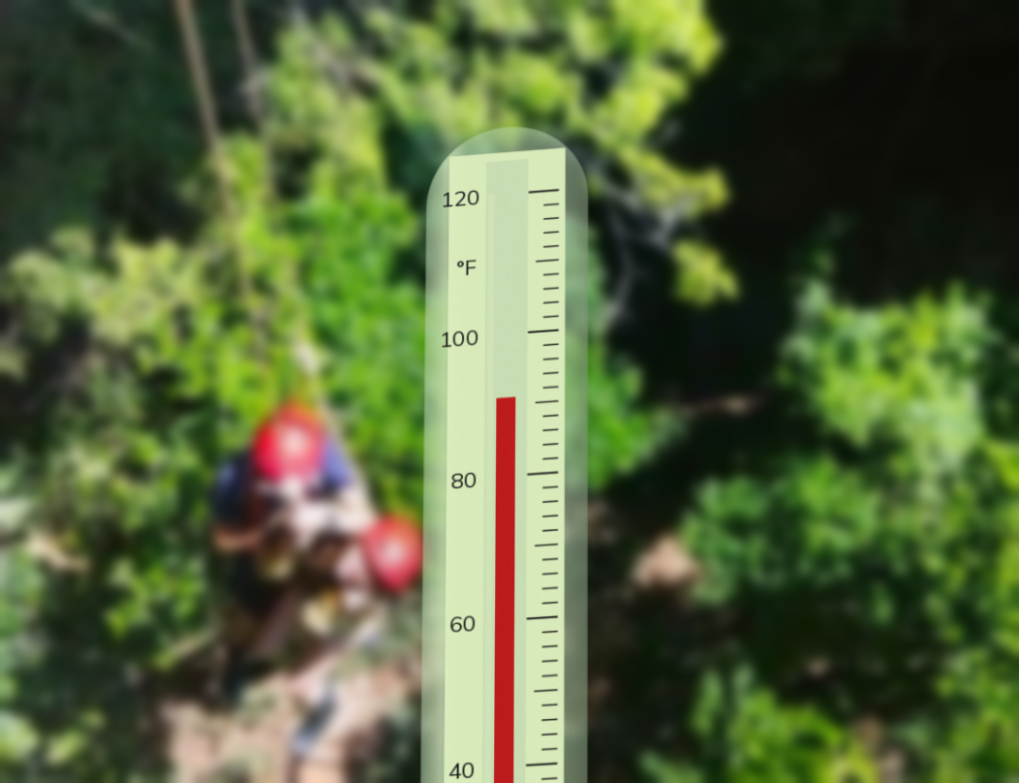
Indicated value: 91 °F
